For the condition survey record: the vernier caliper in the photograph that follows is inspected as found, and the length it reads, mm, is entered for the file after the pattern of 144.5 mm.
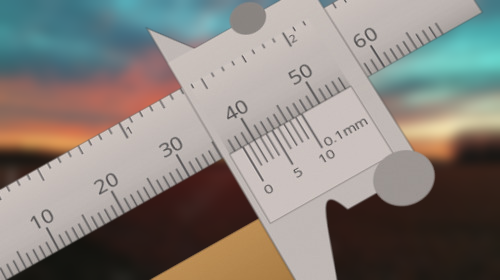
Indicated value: 38.2 mm
